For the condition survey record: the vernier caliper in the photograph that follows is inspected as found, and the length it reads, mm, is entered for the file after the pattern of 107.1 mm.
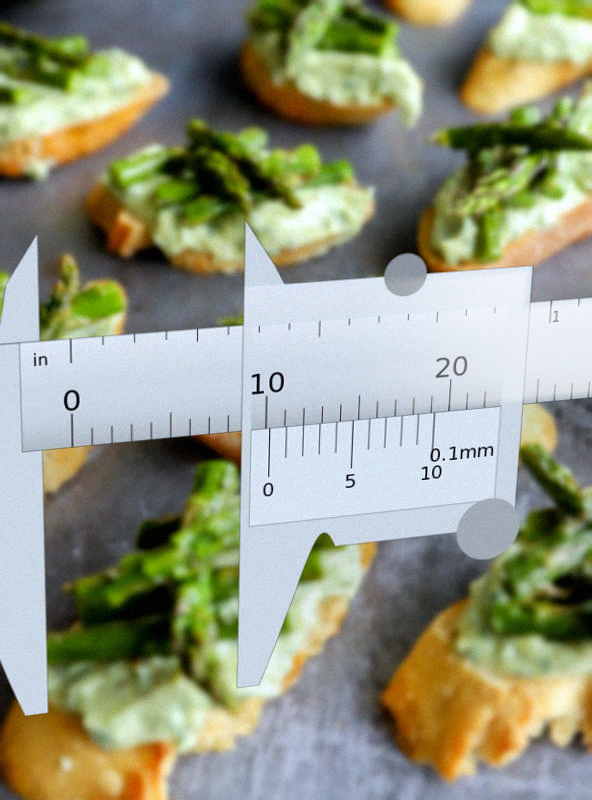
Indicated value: 10.2 mm
